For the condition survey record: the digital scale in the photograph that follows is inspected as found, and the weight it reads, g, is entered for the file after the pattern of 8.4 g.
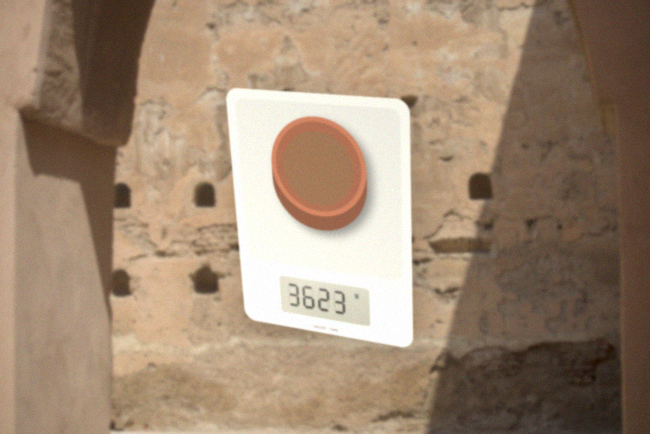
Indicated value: 3623 g
